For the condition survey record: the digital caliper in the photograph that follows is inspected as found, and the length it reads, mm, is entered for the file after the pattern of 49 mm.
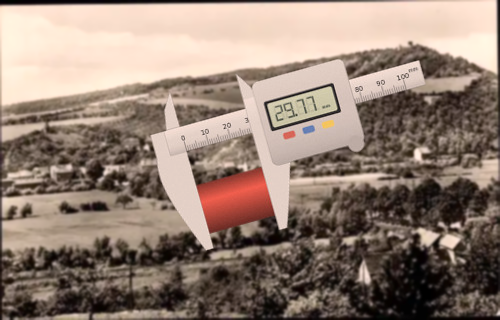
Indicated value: 29.77 mm
